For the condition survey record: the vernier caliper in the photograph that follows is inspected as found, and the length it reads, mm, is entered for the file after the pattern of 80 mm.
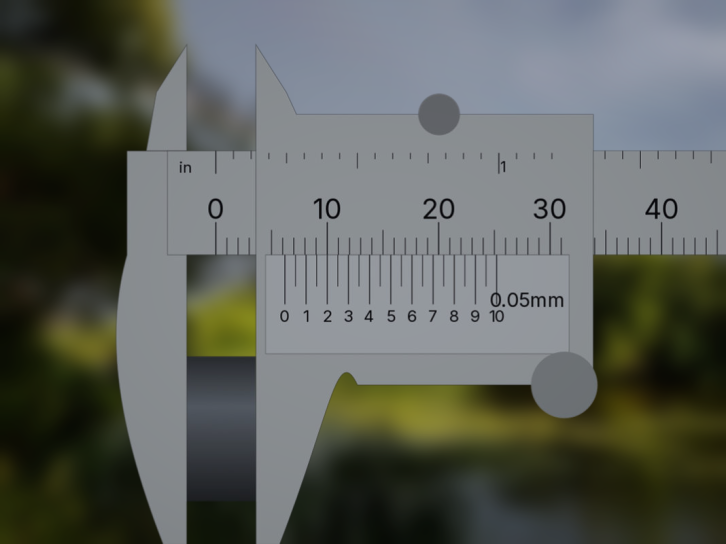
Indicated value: 6.2 mm
